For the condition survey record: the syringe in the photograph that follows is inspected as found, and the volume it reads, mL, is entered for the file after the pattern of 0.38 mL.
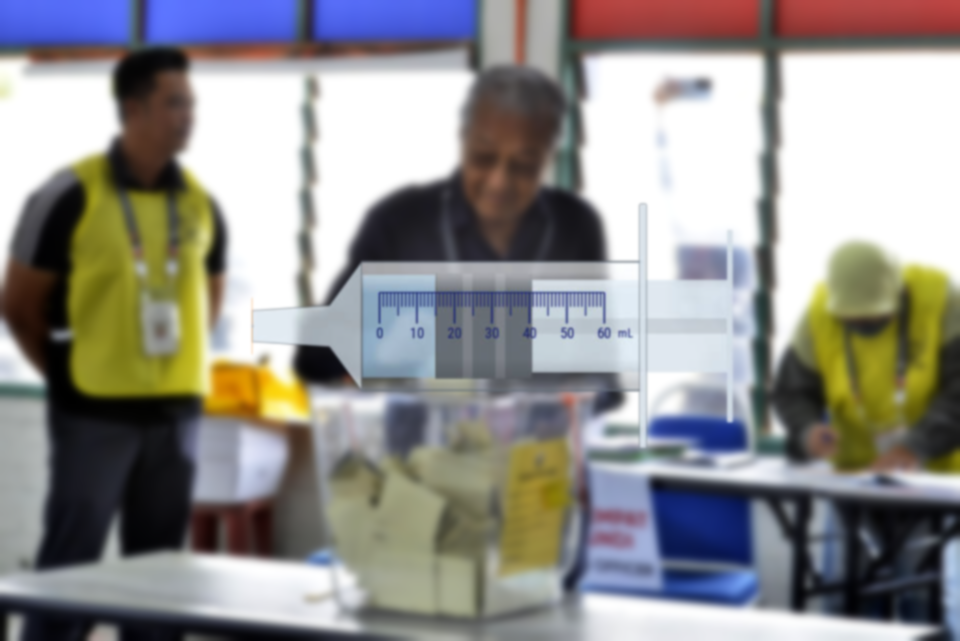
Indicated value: 15 mL
